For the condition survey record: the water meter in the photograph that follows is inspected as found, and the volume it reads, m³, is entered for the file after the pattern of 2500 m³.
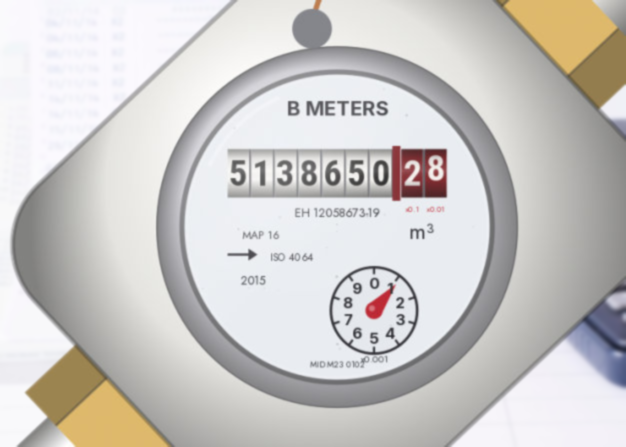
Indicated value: 5138650.281 m³
